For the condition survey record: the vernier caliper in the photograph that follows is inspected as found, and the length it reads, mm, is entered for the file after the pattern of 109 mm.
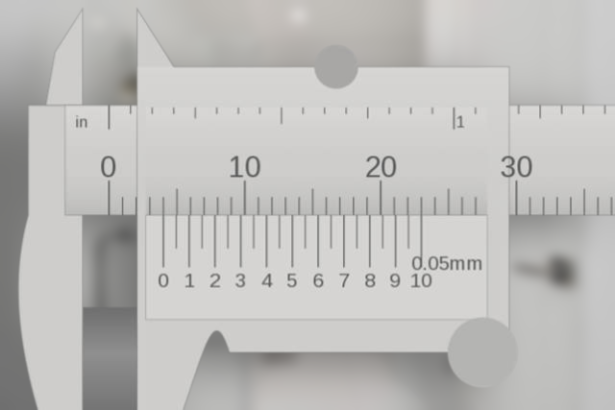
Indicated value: 4.0 mm
